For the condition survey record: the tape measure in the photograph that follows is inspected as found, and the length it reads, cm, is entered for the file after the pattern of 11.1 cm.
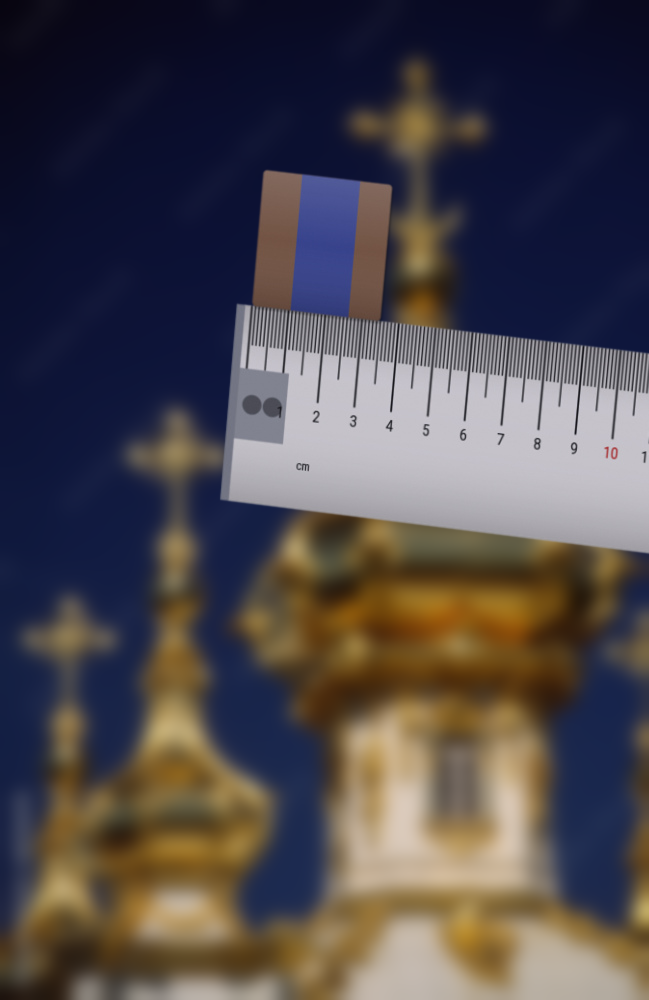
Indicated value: 3.5 cm
